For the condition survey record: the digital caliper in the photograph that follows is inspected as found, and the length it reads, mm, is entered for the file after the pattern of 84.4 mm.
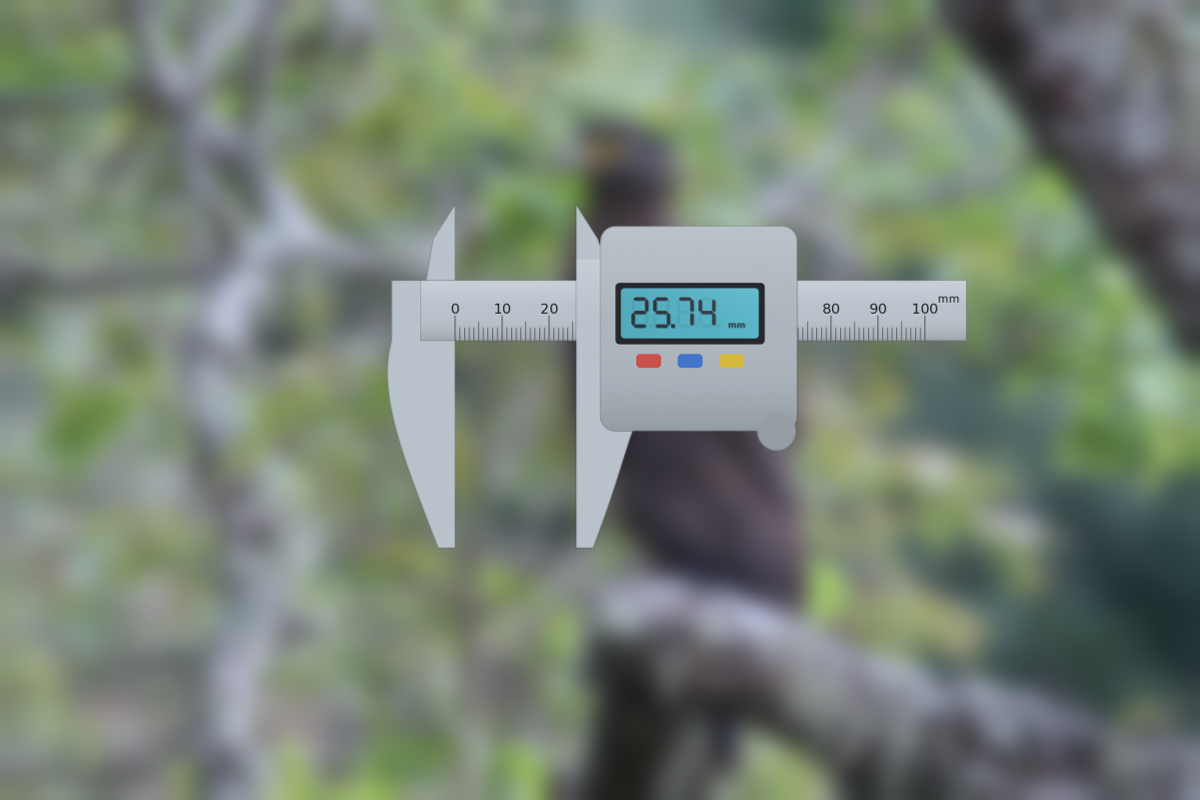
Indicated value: 25.74 mm
